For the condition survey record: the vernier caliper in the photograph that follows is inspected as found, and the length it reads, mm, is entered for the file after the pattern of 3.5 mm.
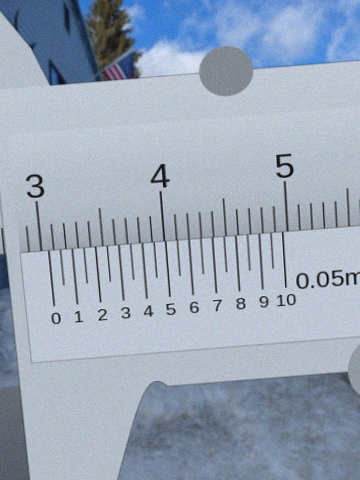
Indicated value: 30.6 mm
